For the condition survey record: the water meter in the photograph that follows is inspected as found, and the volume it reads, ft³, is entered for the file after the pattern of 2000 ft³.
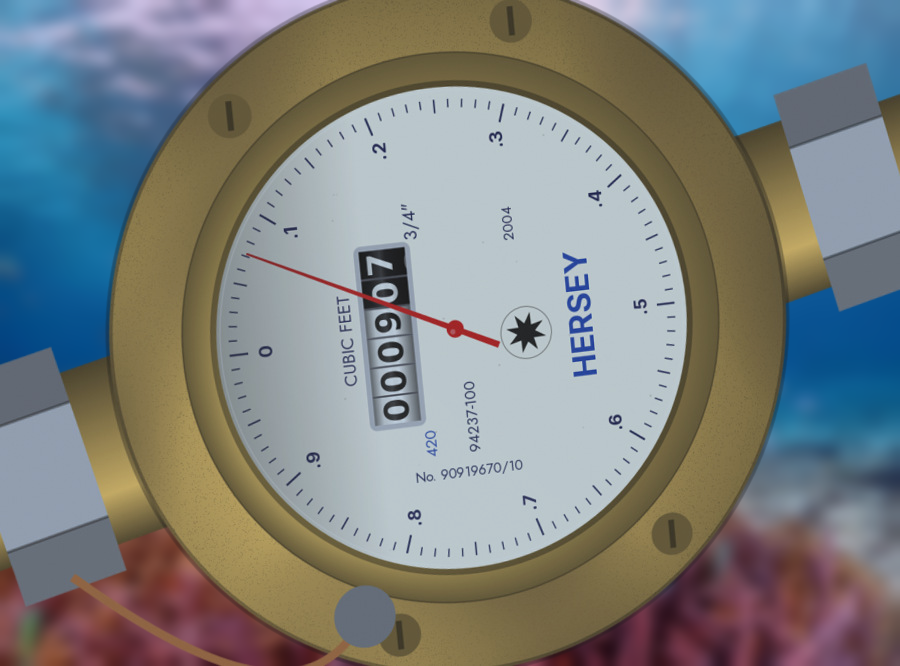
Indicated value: 907.07 ft³
